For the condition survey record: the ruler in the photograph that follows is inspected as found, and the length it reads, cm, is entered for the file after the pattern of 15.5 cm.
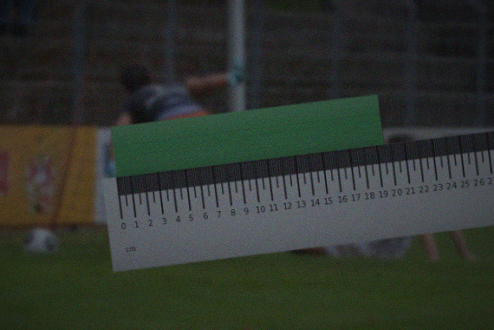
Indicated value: 19.5 cm
